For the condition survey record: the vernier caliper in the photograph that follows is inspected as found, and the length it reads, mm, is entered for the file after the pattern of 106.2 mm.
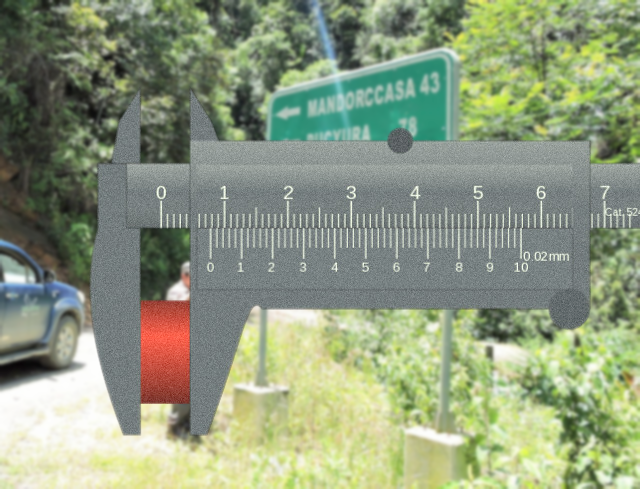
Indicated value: 7.8 mm
